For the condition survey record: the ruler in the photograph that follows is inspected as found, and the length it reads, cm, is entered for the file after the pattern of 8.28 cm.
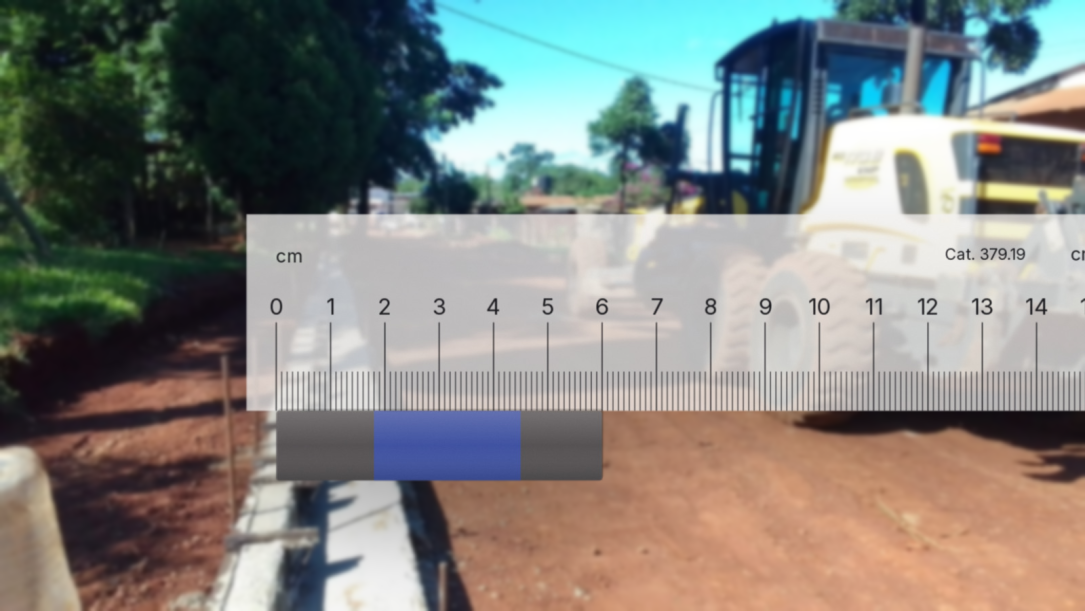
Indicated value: 6 cm
